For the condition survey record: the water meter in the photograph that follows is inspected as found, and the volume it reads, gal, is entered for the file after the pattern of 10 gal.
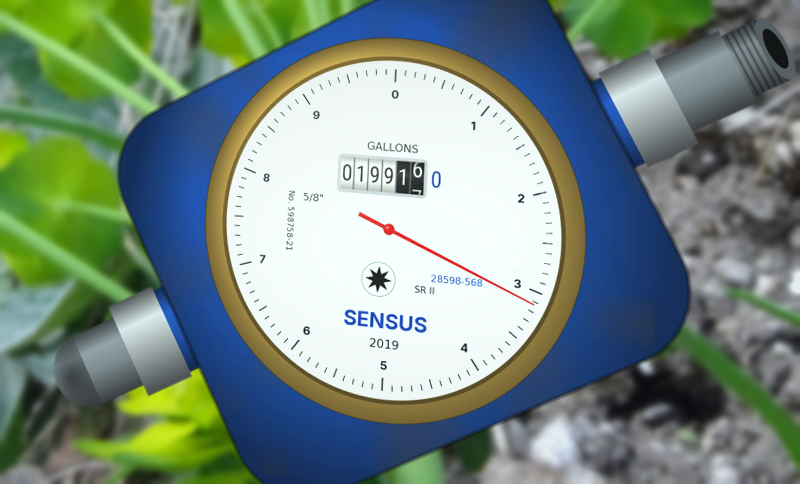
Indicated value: 199163.1 gal
